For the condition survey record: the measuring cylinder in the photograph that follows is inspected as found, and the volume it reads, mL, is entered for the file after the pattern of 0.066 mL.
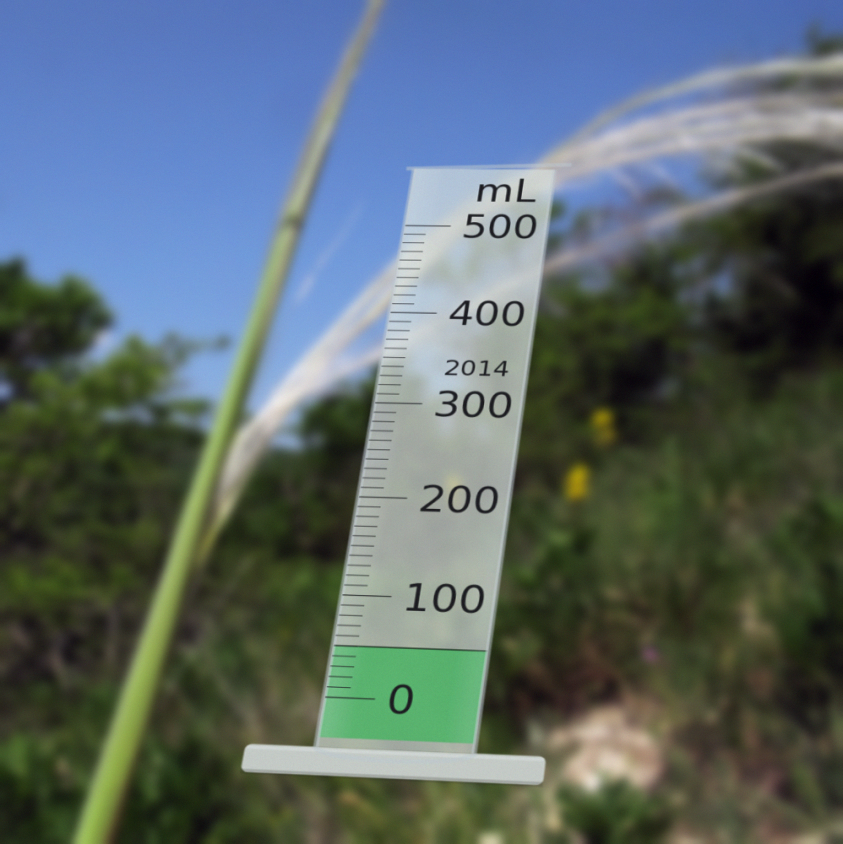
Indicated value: 50 mL
